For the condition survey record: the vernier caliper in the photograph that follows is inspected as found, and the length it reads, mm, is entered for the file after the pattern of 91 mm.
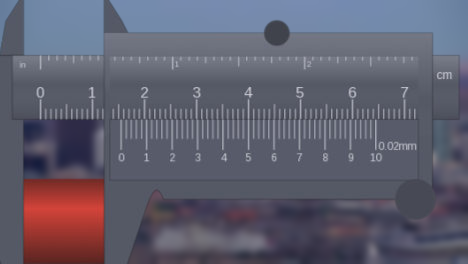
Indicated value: 15.5 mm
